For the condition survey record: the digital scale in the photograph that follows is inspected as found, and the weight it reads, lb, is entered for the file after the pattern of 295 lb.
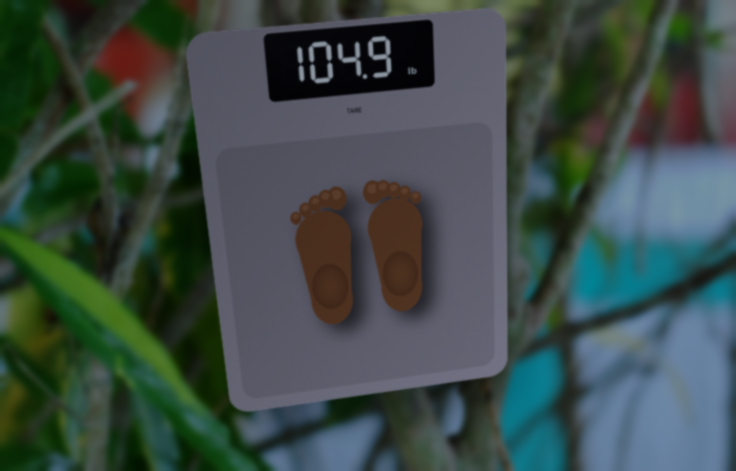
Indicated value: 104.9 lb
